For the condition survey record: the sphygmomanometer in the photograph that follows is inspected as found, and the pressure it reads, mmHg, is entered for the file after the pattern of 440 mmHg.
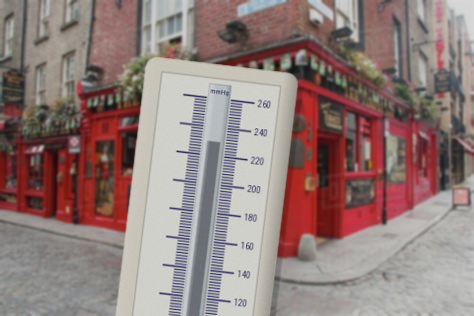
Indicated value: 230 mmHg
